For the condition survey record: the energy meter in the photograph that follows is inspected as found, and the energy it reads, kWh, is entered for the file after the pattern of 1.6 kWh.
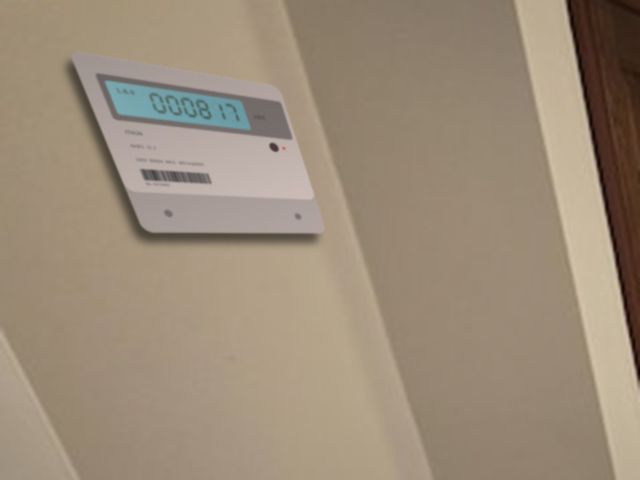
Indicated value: 817 kWh
